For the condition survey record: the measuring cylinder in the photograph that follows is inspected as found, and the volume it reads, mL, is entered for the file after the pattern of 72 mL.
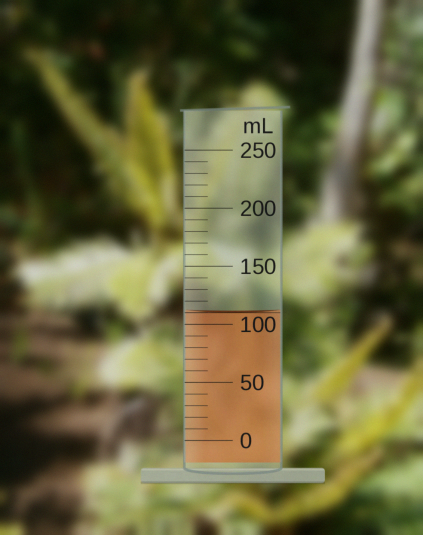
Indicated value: 110 mL
